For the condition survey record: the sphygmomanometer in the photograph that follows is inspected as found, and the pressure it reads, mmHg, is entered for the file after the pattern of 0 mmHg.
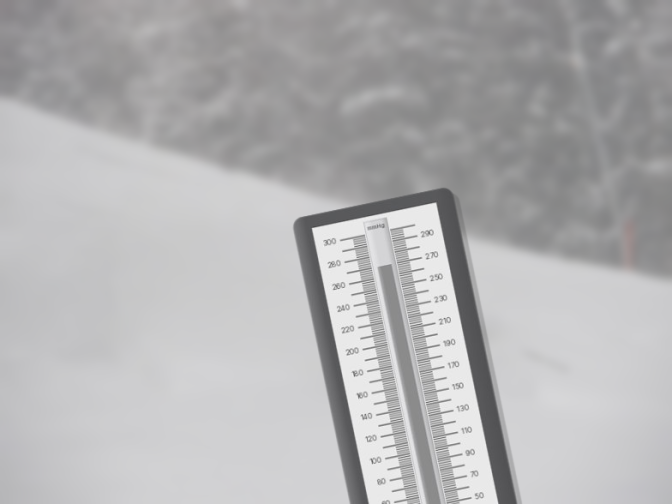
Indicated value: 270 mmHg
